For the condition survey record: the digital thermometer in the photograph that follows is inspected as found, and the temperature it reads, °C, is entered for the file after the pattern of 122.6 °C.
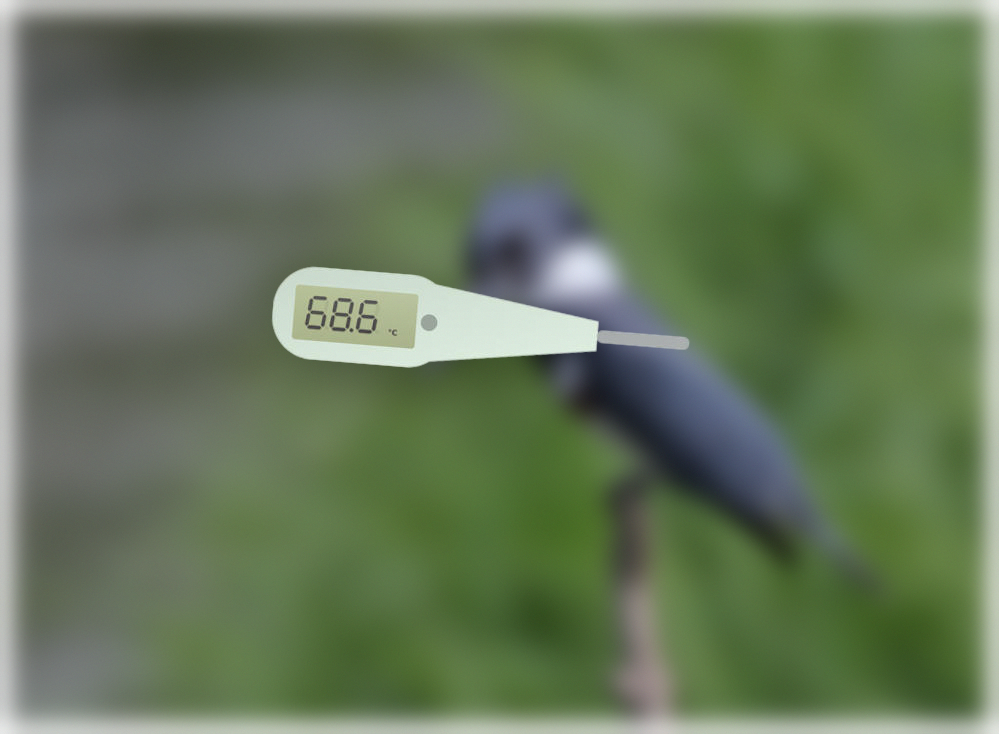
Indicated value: 68.6 °C
